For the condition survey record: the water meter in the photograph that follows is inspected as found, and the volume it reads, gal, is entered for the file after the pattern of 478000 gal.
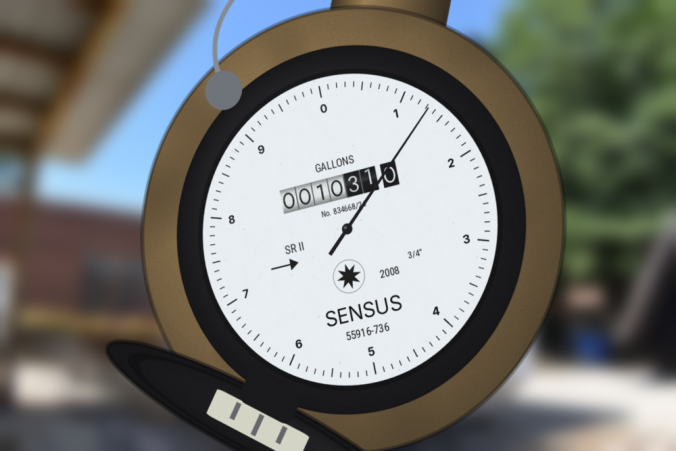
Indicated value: 10311.3 gal
